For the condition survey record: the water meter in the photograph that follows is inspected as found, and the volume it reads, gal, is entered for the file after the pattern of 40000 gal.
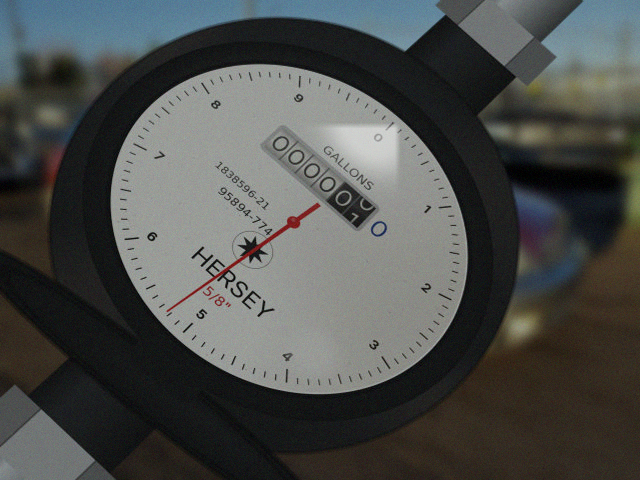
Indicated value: 5.2 gal
